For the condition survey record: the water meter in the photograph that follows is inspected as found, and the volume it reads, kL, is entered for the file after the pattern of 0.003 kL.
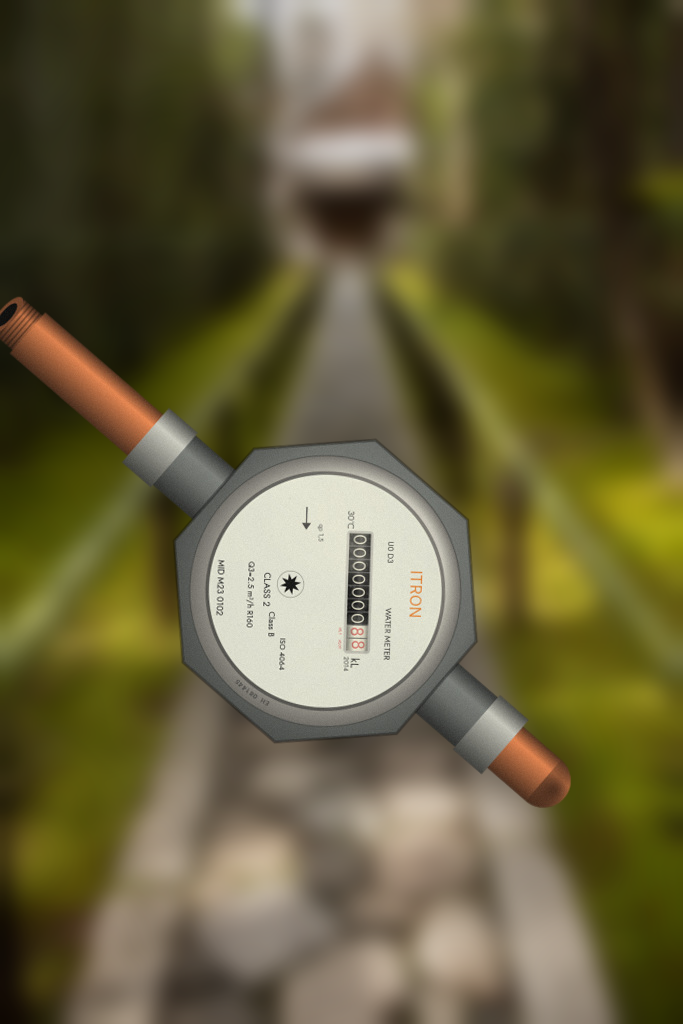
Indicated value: 0.88 kL
